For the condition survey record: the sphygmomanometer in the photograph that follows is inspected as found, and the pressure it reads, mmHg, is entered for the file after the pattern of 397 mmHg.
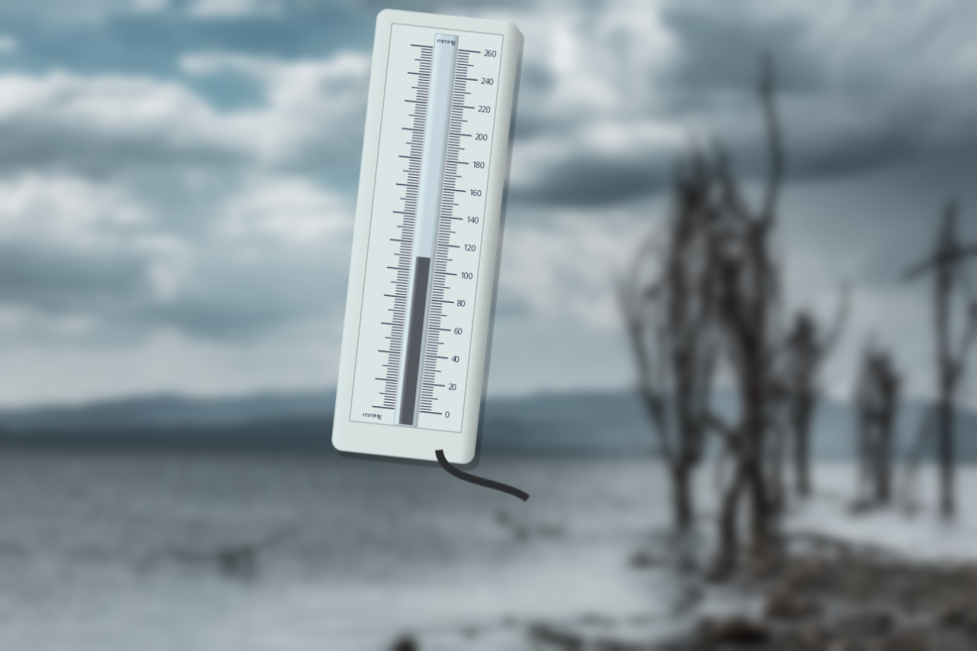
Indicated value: 110 mmHg
